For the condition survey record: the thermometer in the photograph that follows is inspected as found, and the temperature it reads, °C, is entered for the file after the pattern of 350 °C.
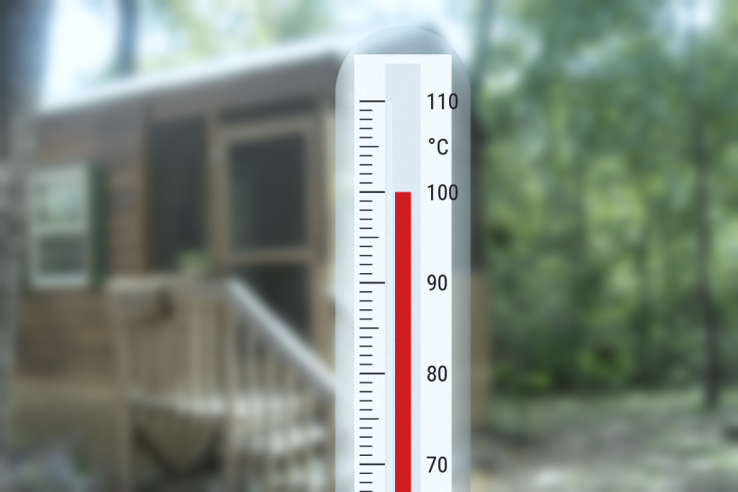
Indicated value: 100 °C
